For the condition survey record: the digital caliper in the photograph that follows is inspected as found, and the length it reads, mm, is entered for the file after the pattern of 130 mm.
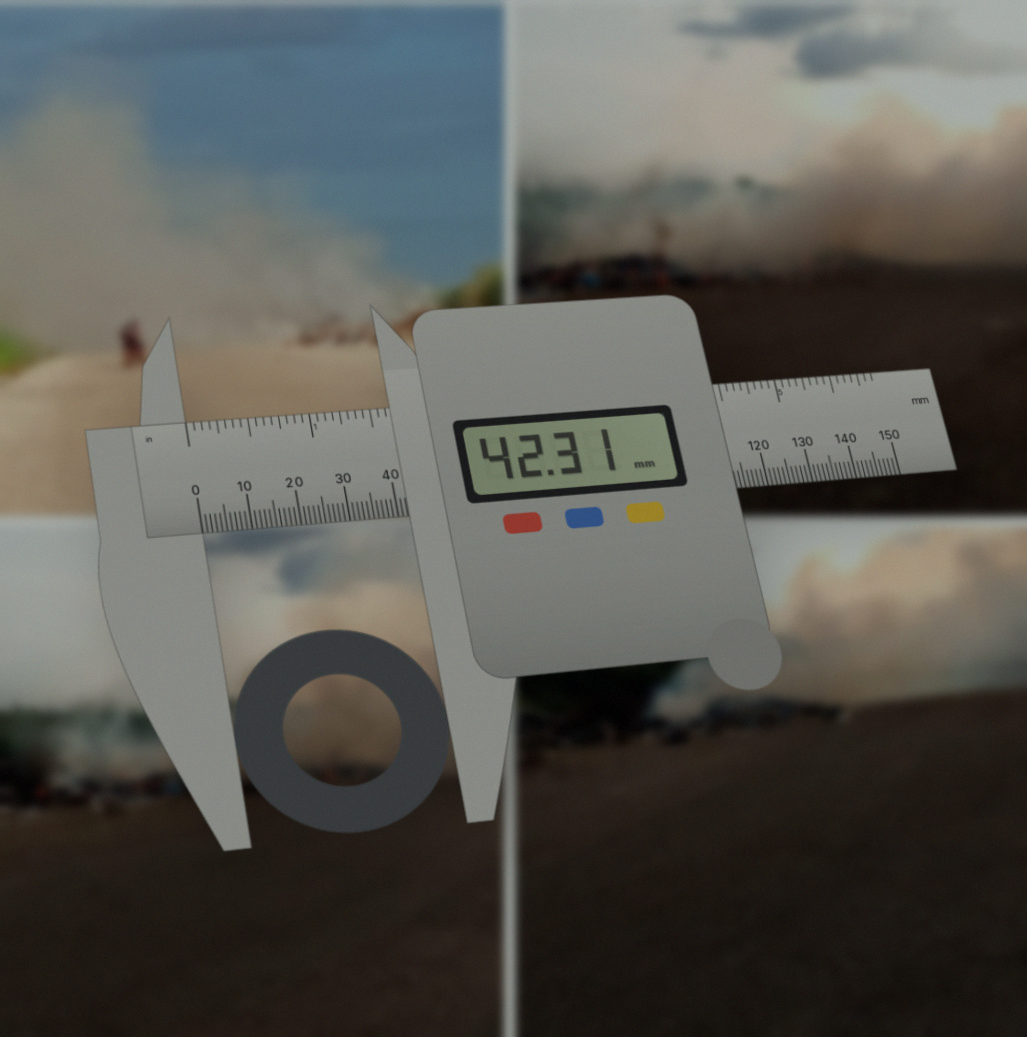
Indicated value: 42.31 mm
